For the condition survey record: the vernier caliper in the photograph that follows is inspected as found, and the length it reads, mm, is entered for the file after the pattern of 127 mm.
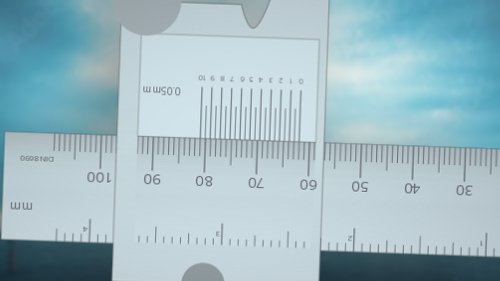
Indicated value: 62.0 mm
